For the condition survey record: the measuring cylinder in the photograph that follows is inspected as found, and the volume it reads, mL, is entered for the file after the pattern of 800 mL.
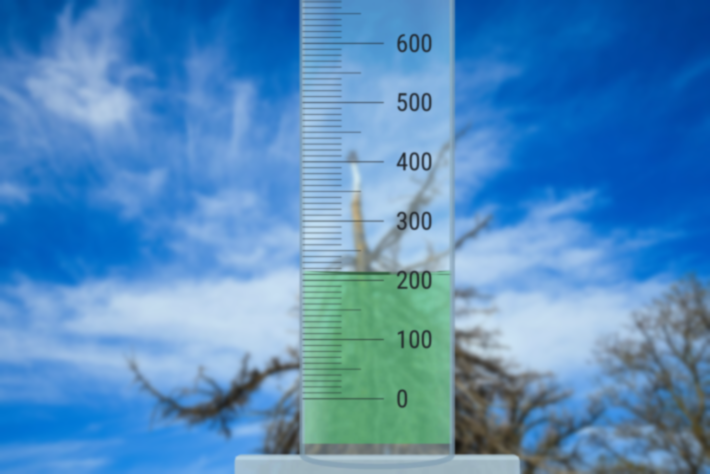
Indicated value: 210 mL
